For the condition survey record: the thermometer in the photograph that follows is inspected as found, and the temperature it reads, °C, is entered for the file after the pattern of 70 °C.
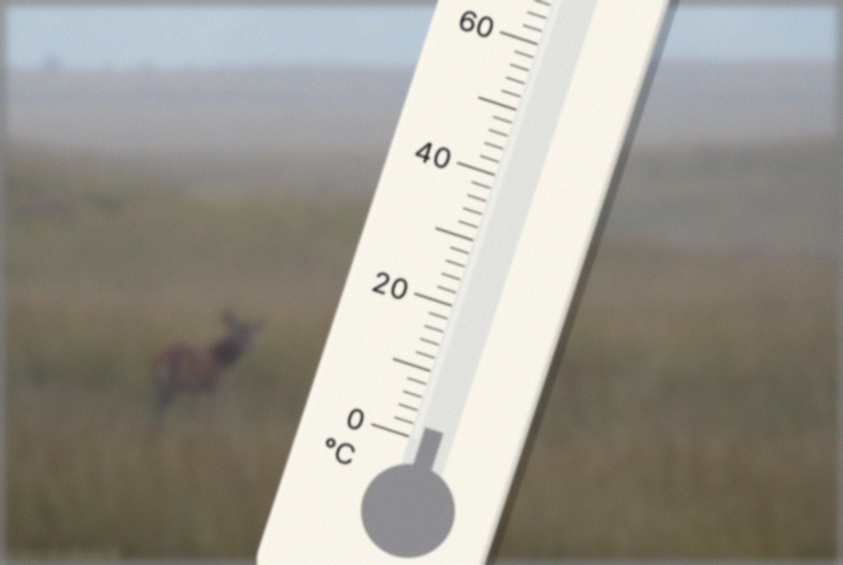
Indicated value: 2 °C
